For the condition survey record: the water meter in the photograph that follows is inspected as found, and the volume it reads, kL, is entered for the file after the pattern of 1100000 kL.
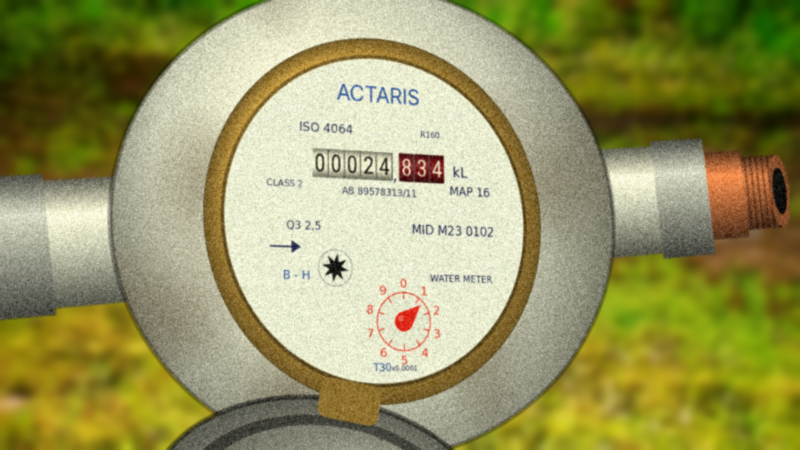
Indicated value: 24.8341 kL
